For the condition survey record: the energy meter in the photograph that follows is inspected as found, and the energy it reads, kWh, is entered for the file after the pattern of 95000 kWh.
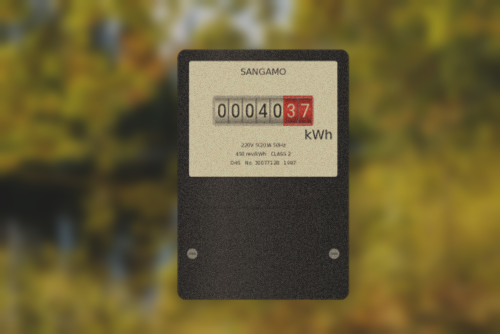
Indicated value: 40.37 kWh
